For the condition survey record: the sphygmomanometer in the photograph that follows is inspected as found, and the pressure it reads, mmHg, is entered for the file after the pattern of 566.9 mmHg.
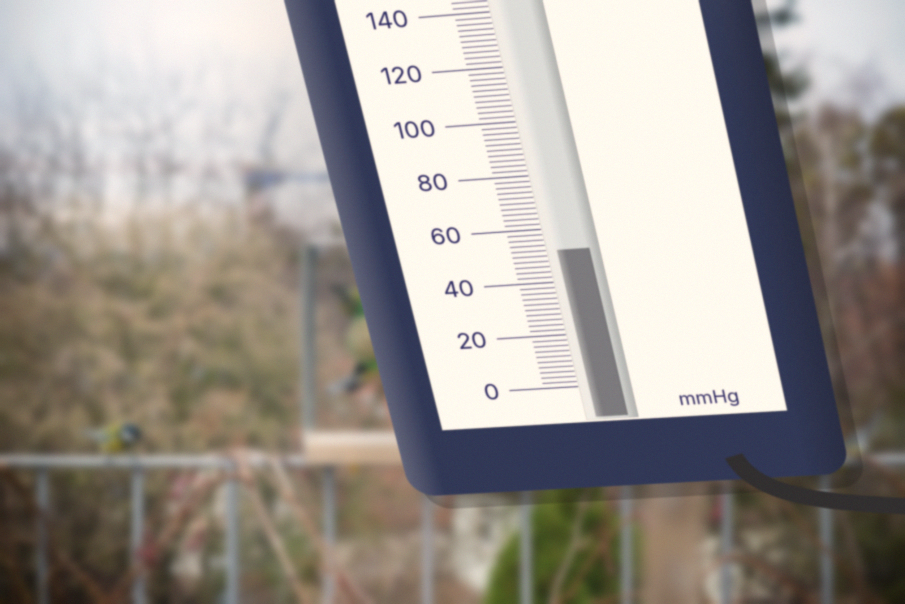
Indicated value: 52 mmHg
